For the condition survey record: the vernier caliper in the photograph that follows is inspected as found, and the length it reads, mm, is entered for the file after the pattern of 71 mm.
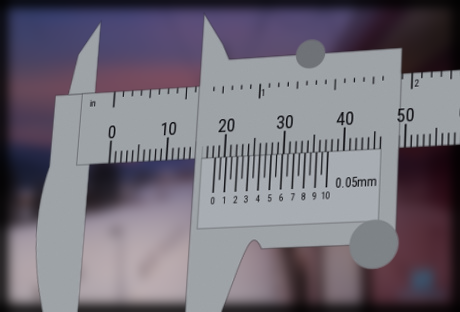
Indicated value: 18.4 mm
